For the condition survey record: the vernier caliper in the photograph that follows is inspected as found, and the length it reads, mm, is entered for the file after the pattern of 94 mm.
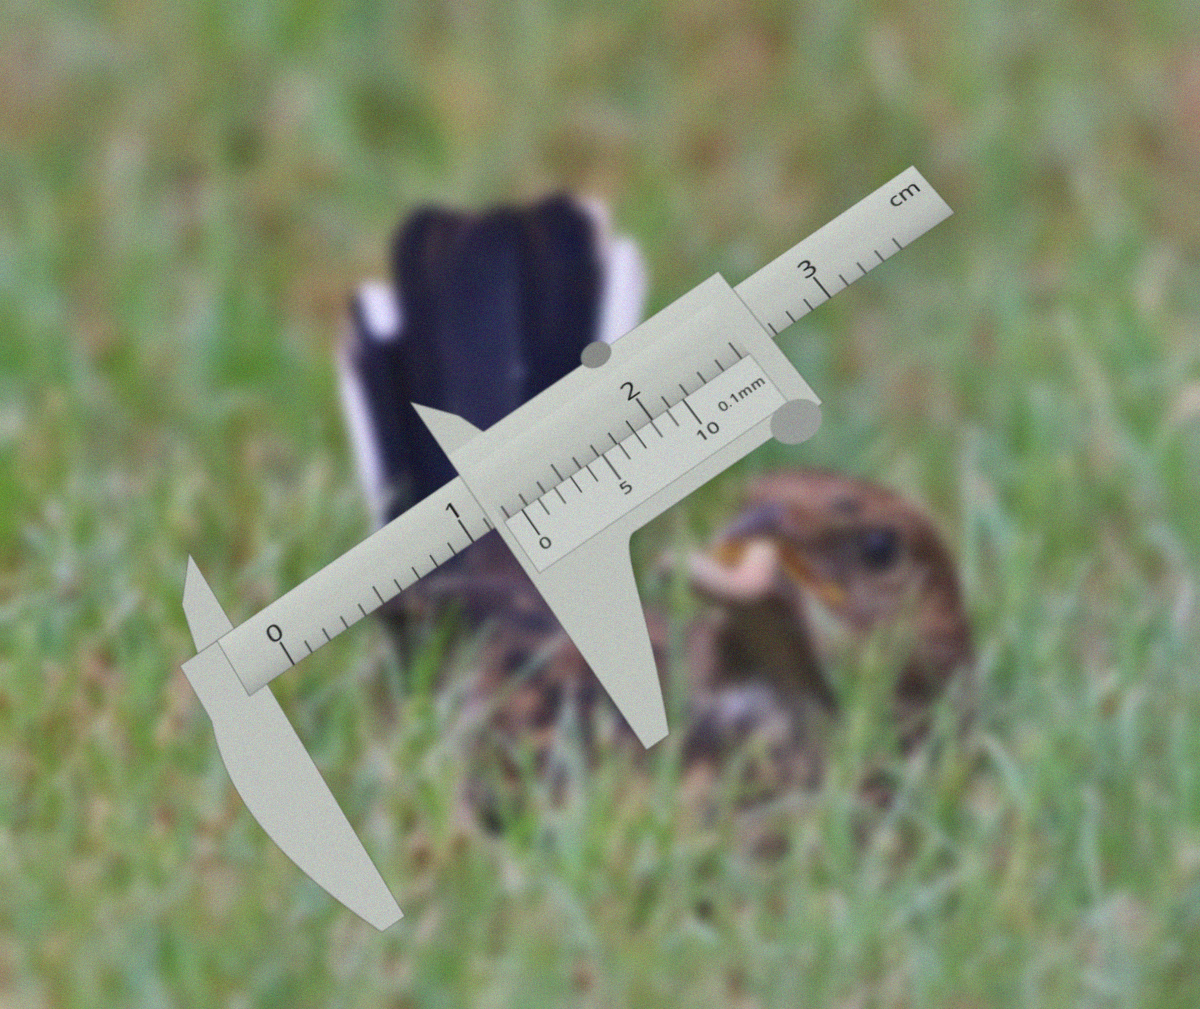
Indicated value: 12.7 mm
